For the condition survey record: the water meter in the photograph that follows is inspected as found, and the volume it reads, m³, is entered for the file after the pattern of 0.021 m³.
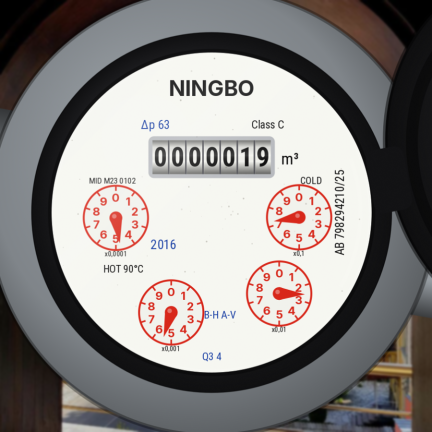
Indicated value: 19.7254 m³
